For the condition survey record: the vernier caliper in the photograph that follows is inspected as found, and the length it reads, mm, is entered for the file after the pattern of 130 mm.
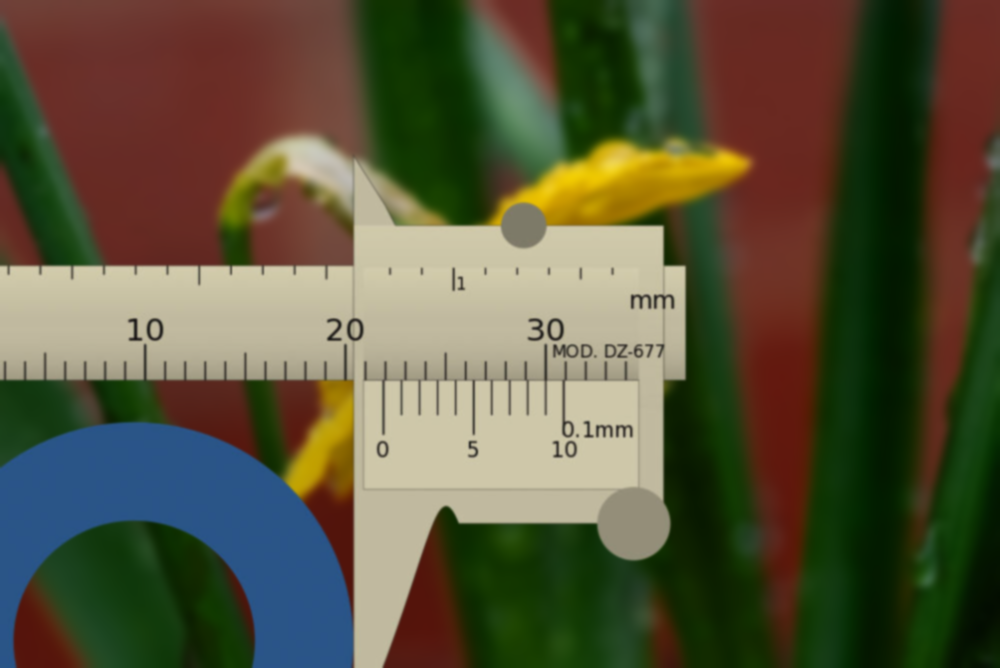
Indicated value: 21.9 mm
